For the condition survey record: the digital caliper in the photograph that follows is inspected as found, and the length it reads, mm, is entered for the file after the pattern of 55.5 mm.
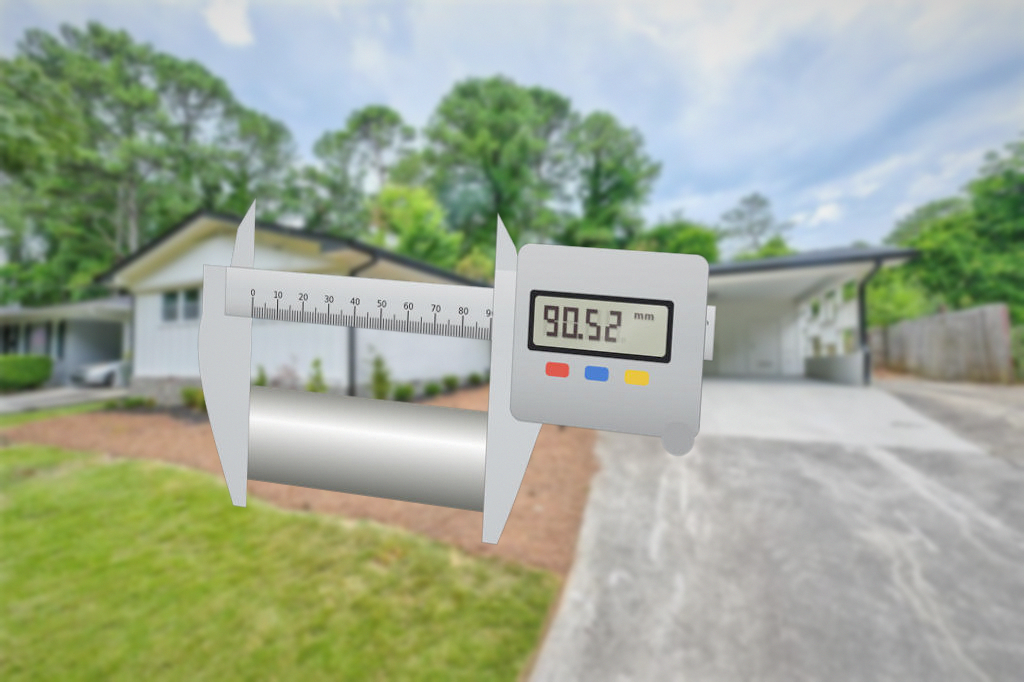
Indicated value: 90.52 mm
